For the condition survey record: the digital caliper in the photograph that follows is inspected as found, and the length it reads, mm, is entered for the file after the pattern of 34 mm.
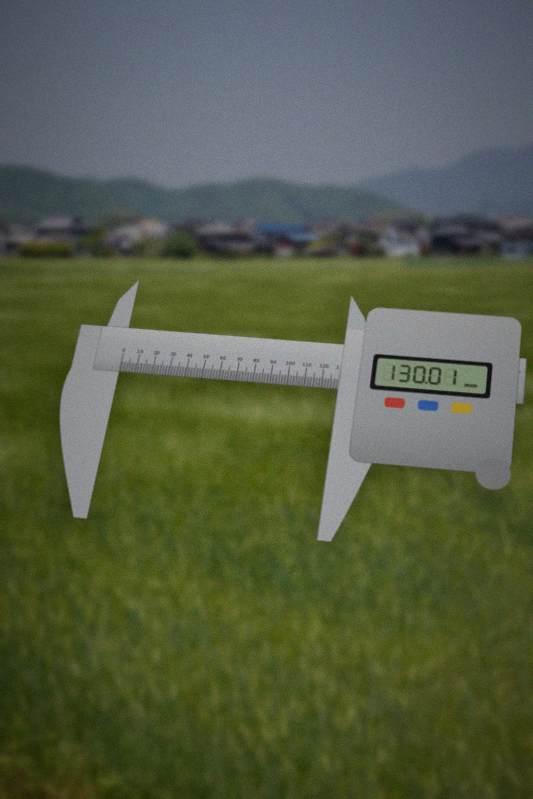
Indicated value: 130.01 mm
